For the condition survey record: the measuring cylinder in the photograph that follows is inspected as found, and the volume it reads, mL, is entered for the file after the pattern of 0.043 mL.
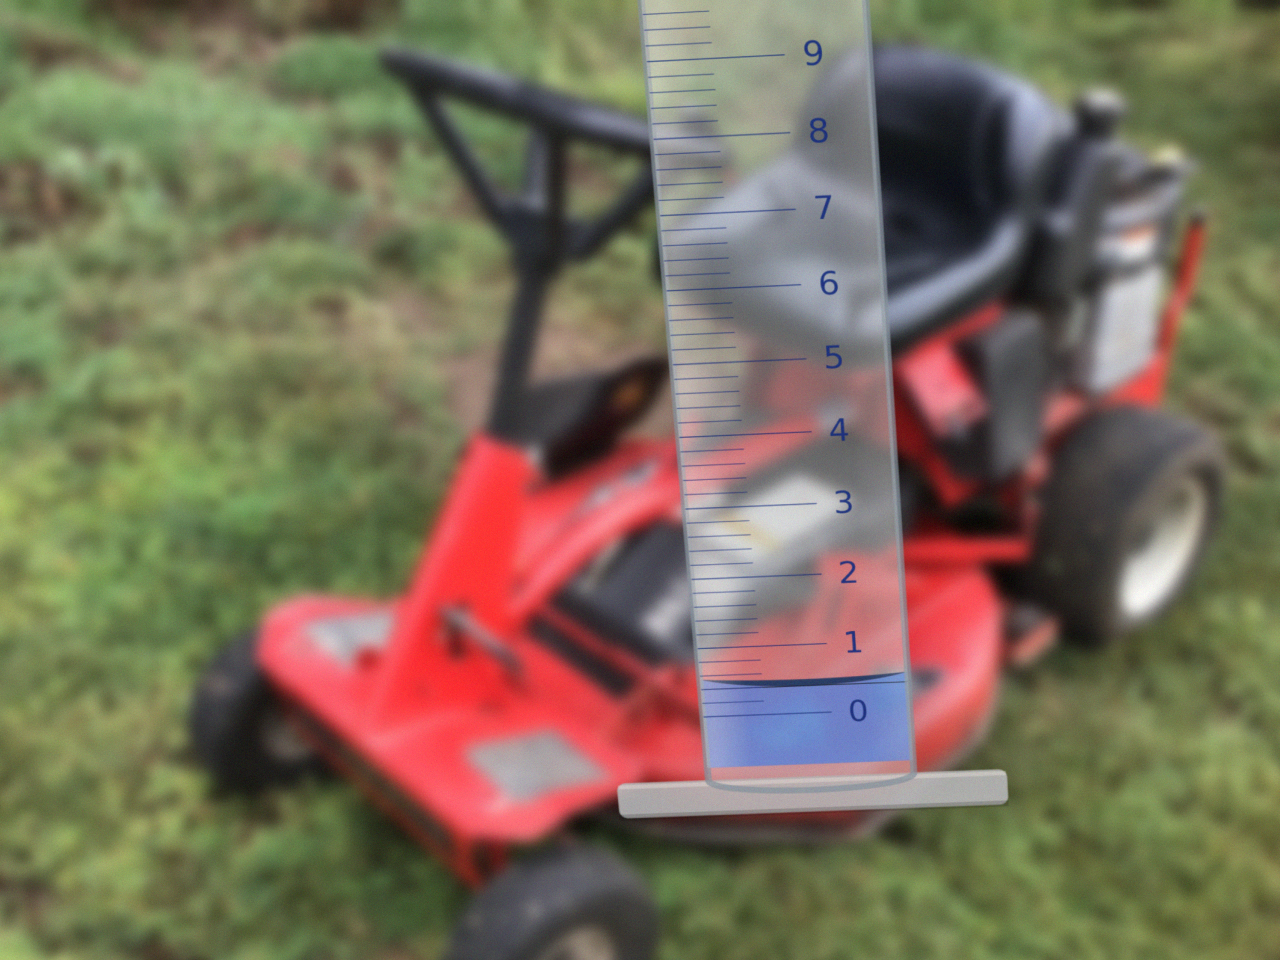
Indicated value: 0.4 mL
